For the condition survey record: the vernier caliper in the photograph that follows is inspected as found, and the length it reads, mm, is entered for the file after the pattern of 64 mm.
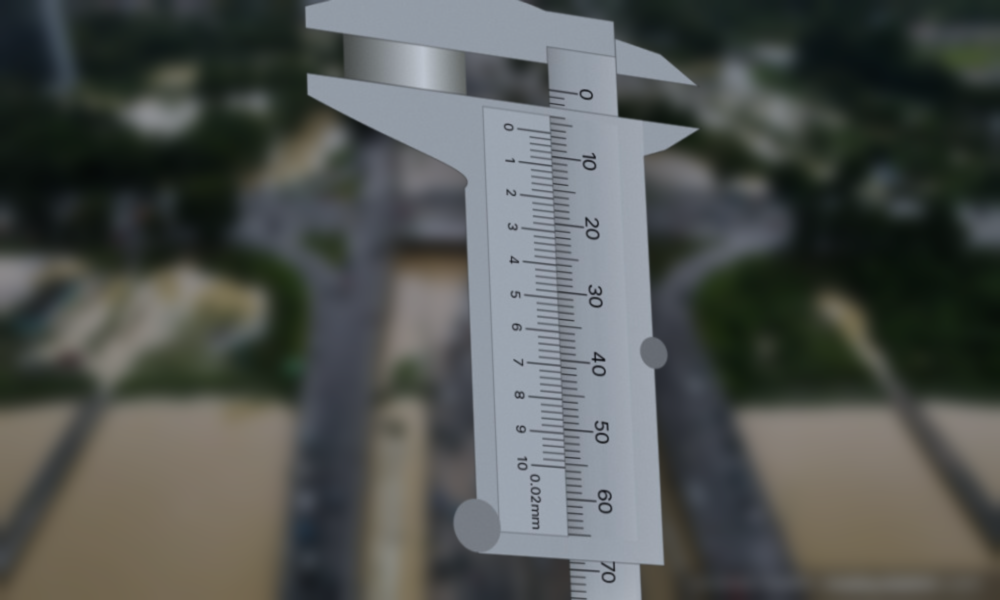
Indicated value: 6.5 mm
